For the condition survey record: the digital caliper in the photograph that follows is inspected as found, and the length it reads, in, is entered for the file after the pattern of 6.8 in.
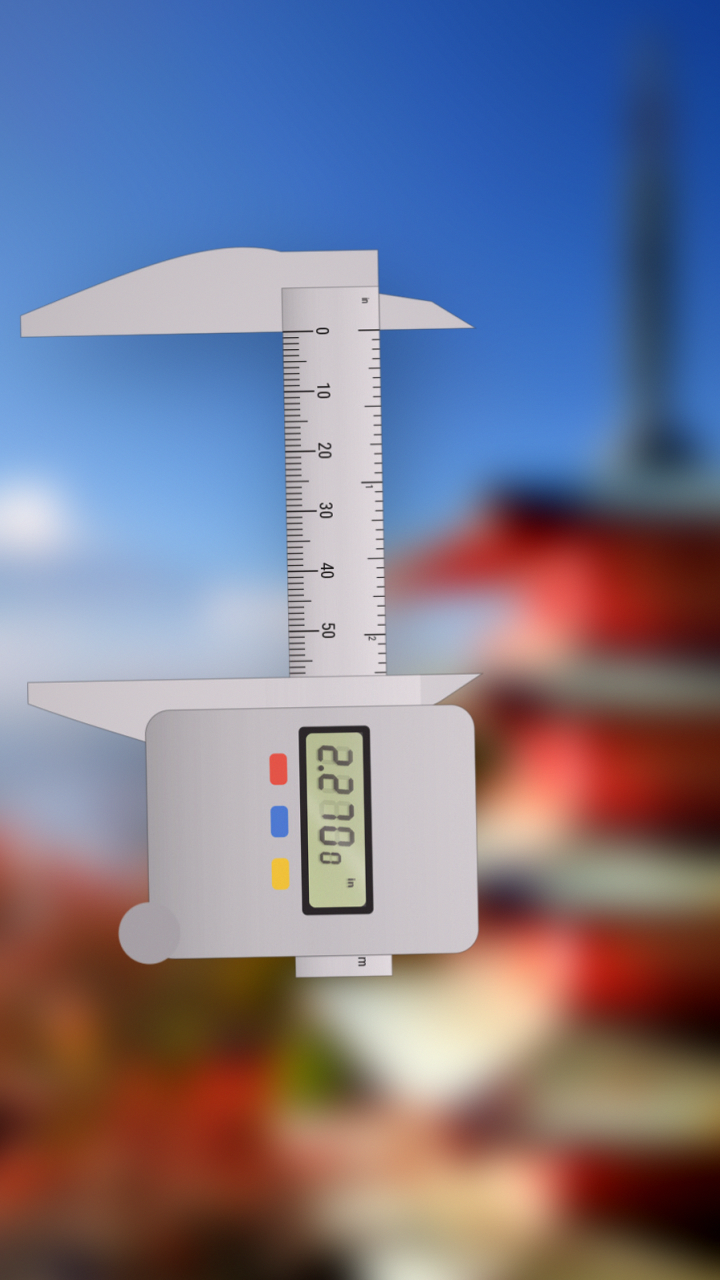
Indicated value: 2.2700 in
